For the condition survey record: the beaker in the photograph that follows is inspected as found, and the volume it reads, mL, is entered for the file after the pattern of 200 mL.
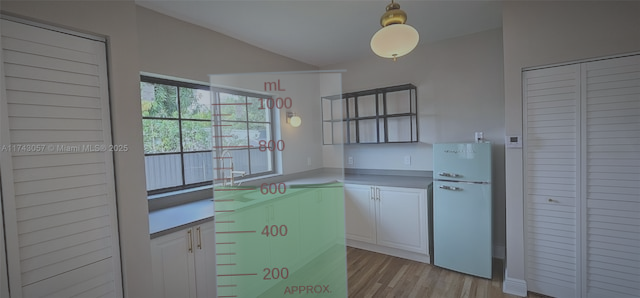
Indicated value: 600 mL
